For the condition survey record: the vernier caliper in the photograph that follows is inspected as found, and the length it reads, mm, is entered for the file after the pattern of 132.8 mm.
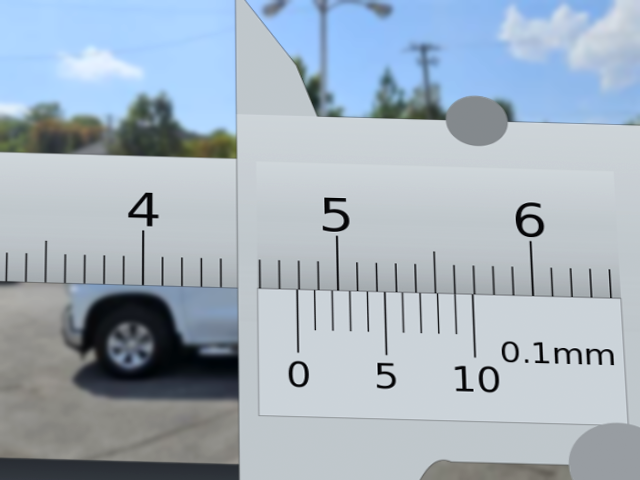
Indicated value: 47.9 mm
